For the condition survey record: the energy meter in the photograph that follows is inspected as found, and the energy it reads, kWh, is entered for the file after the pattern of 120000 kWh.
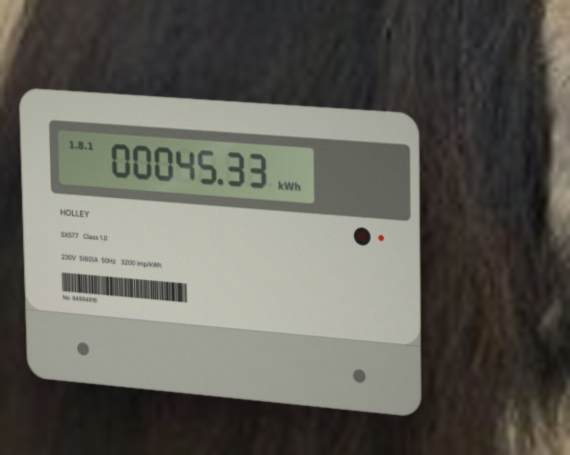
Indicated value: 45.33 kWh
